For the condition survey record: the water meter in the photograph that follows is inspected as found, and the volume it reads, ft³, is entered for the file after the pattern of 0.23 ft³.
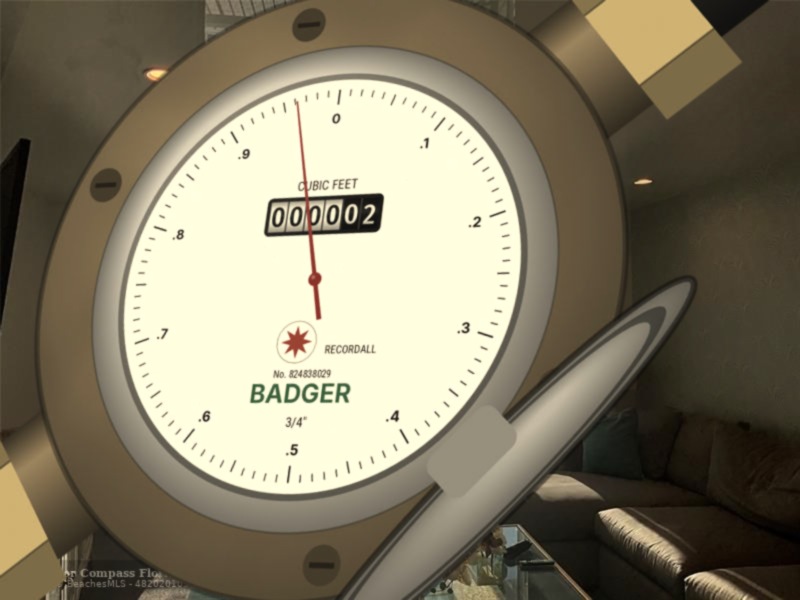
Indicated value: 1.96 ft³
